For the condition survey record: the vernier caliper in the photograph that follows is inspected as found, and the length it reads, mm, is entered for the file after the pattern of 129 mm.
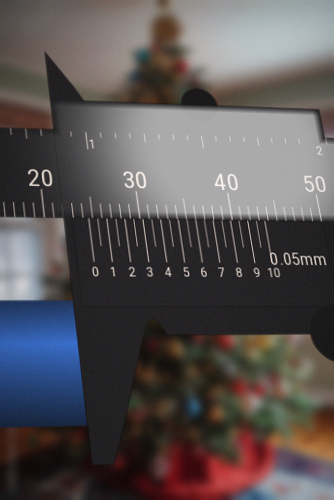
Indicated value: 24.6 mm
